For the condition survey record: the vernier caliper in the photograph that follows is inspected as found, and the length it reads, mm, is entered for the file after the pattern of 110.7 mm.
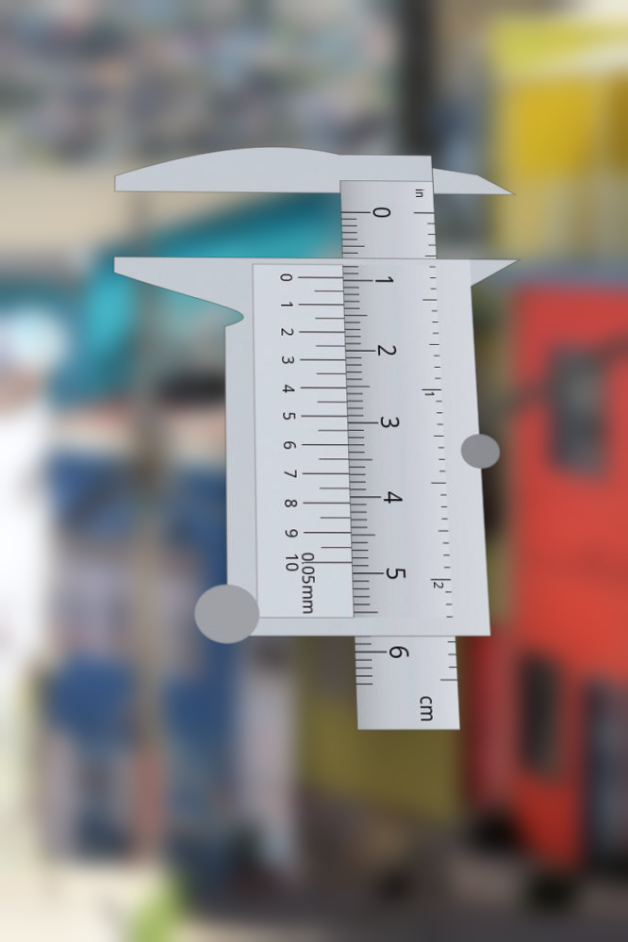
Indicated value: 9.6 mm
